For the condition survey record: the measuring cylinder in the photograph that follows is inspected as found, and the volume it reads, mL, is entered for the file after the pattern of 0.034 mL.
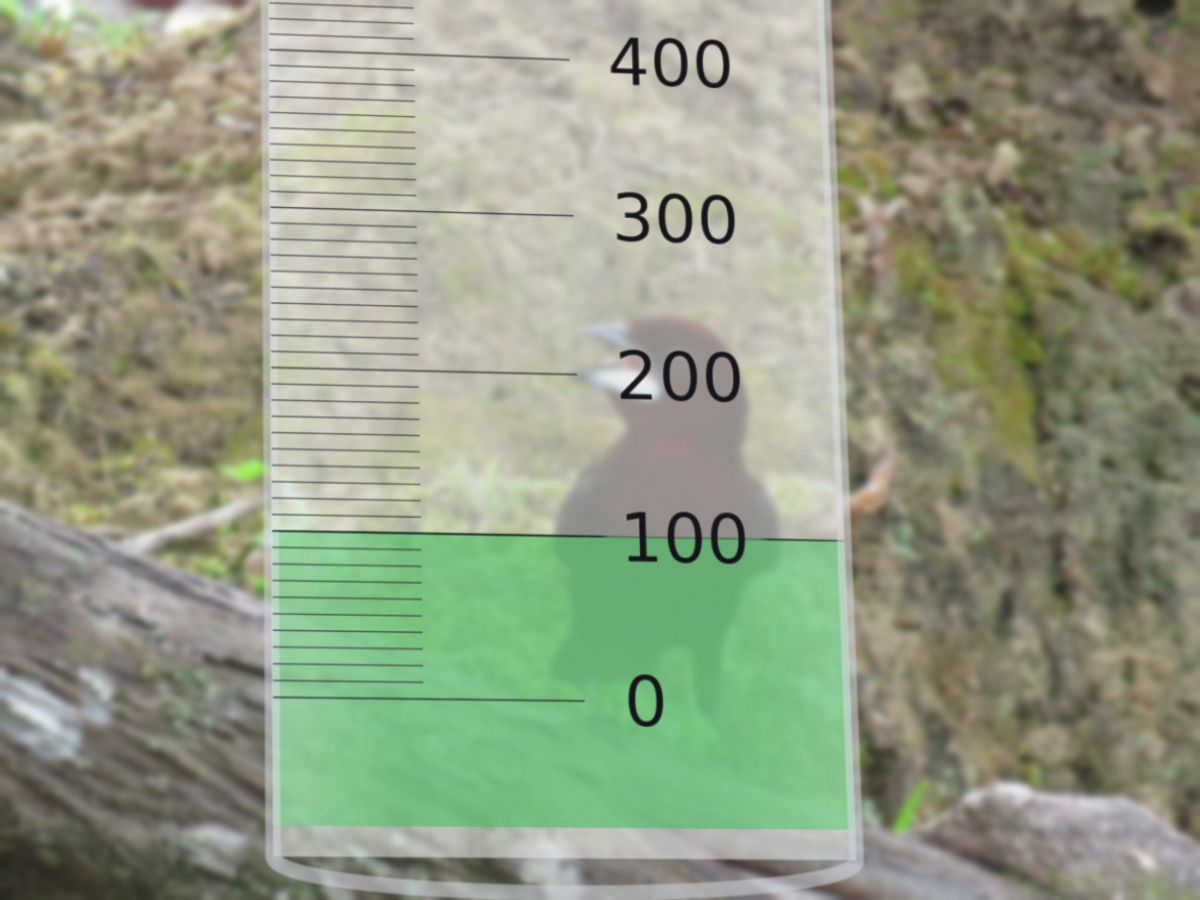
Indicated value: 100 mL
